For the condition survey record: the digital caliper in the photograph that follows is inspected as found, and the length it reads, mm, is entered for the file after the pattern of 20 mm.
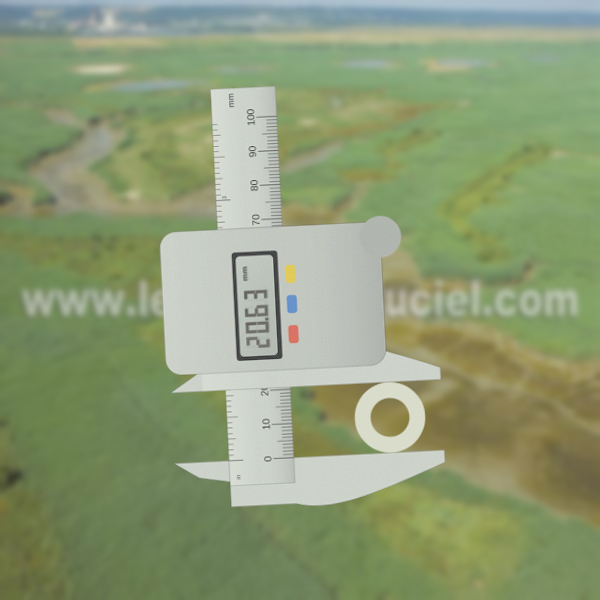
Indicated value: 20.63 mm
